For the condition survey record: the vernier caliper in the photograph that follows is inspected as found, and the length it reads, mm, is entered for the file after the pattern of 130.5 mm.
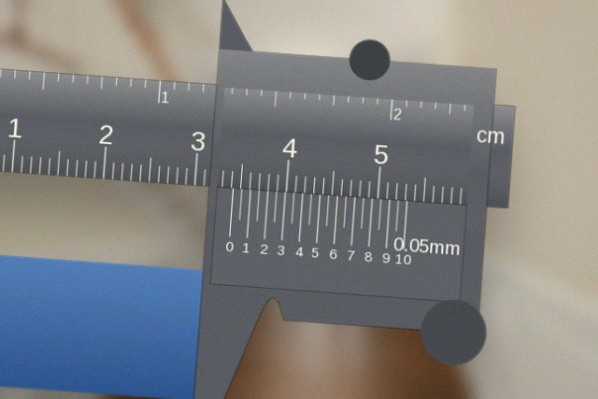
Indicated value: 34.2 mm
